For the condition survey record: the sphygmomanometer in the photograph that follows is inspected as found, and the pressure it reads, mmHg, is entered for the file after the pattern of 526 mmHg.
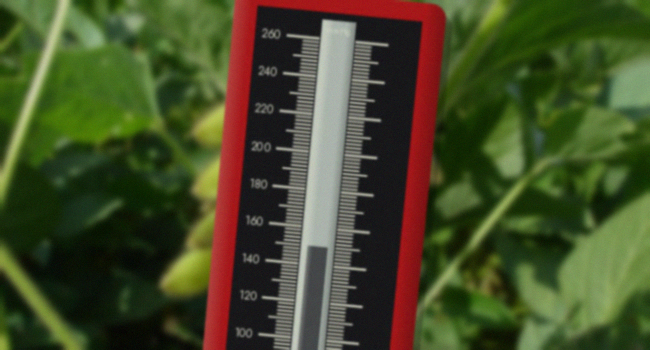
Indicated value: 150 mmHg
